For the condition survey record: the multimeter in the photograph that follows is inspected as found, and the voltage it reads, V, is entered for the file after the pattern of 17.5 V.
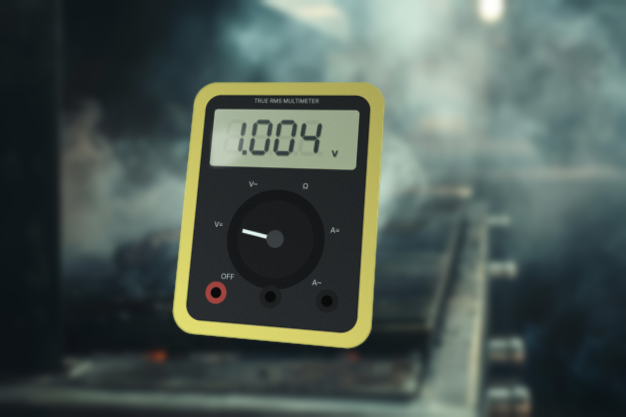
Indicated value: 1.004 V
